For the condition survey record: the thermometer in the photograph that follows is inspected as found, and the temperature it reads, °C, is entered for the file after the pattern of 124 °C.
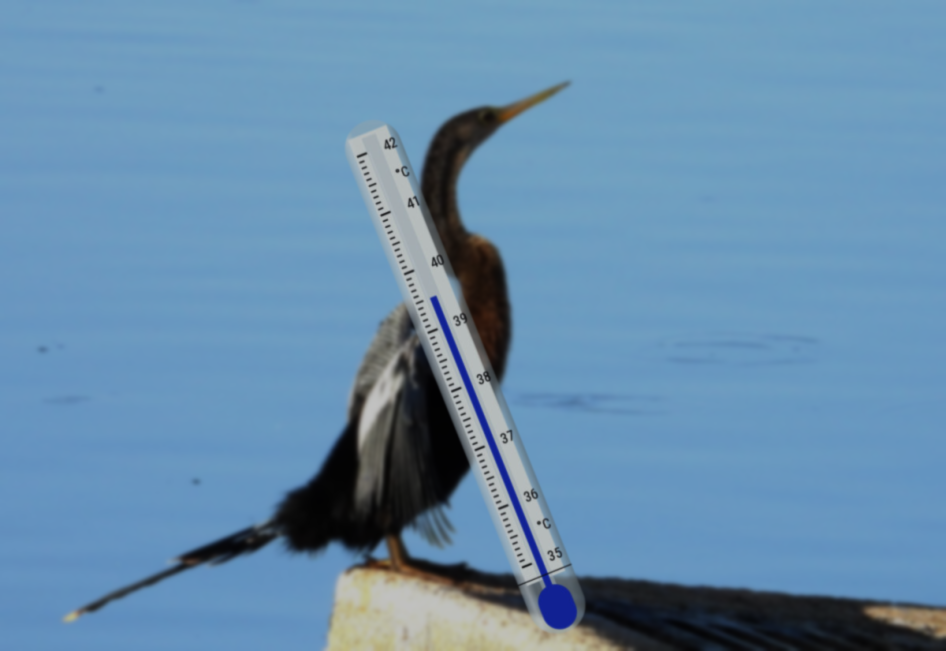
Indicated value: 39.5 °C
